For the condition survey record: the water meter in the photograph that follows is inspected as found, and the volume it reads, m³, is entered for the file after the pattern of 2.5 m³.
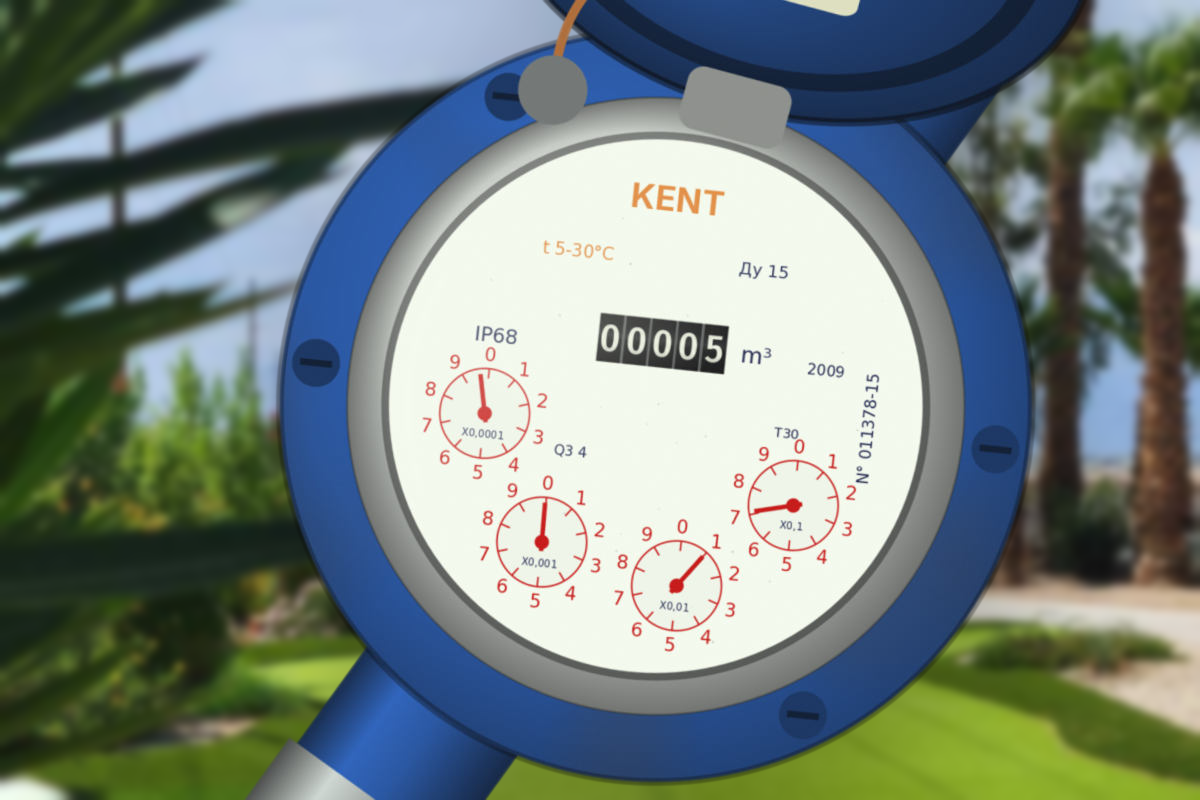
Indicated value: 5.7099 m³
